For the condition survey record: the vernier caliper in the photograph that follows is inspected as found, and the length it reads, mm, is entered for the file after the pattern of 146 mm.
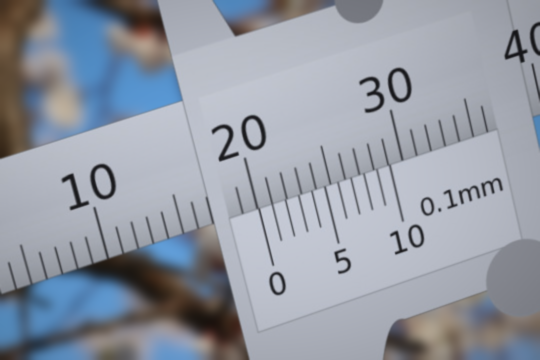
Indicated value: 20.1 mm
